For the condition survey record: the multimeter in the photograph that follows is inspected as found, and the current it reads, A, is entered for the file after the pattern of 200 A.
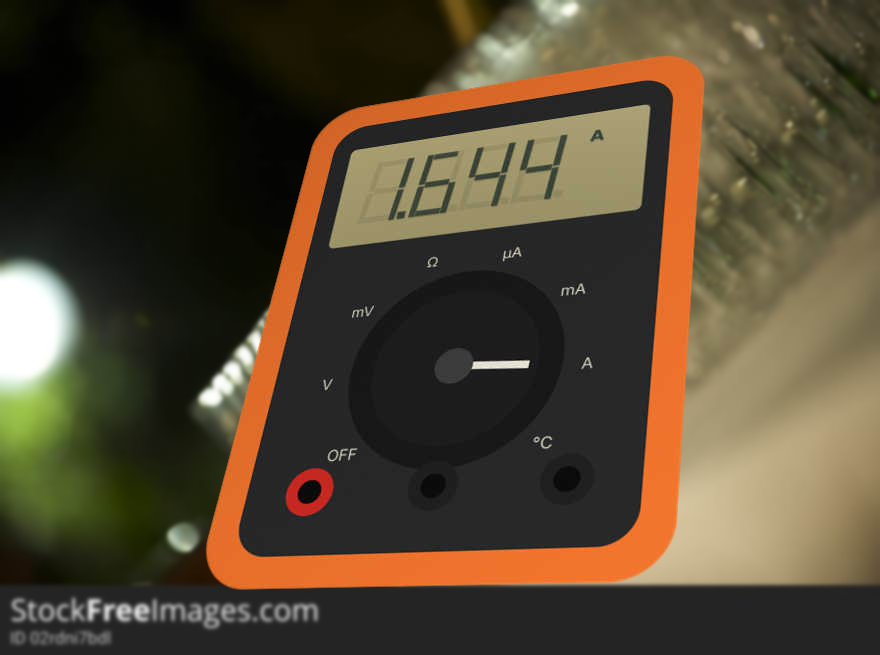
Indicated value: 1.644 A
